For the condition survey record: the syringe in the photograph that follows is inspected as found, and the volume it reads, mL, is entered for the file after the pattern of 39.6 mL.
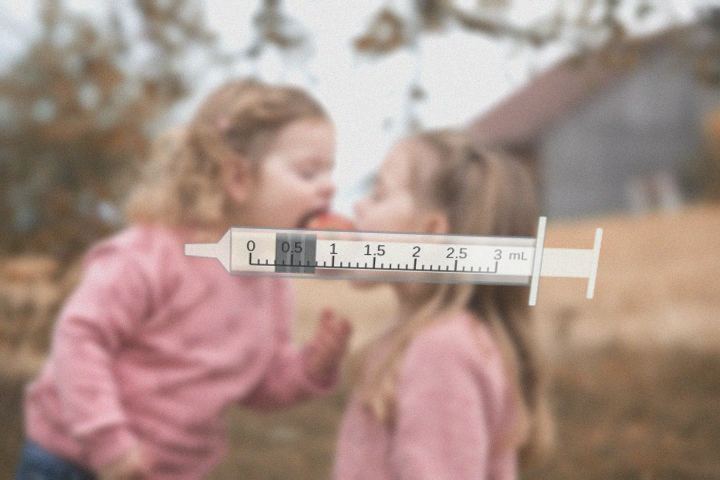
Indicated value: 0.3 mL
